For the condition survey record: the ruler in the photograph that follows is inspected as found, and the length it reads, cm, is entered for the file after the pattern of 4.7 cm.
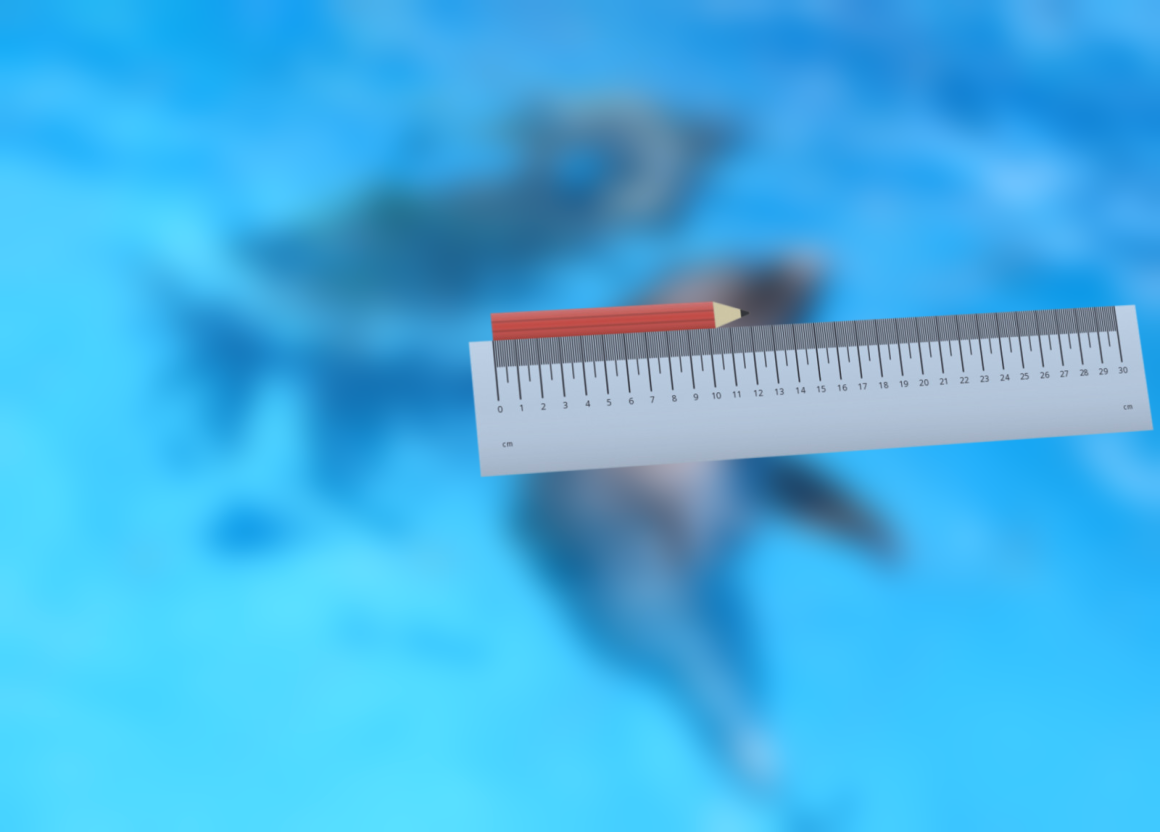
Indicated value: 12 cm
